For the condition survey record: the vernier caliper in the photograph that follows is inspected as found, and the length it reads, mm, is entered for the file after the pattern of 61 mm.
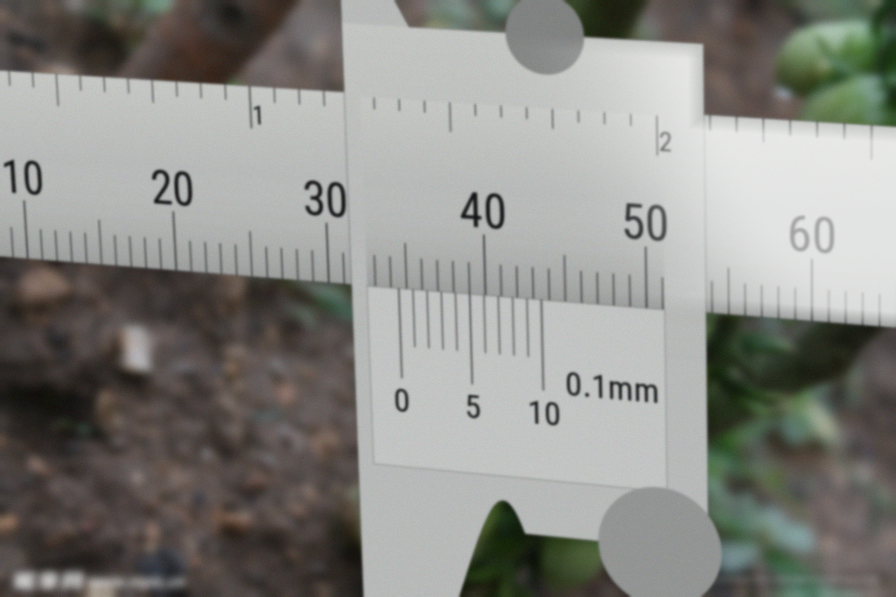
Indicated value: 34.5 mm
